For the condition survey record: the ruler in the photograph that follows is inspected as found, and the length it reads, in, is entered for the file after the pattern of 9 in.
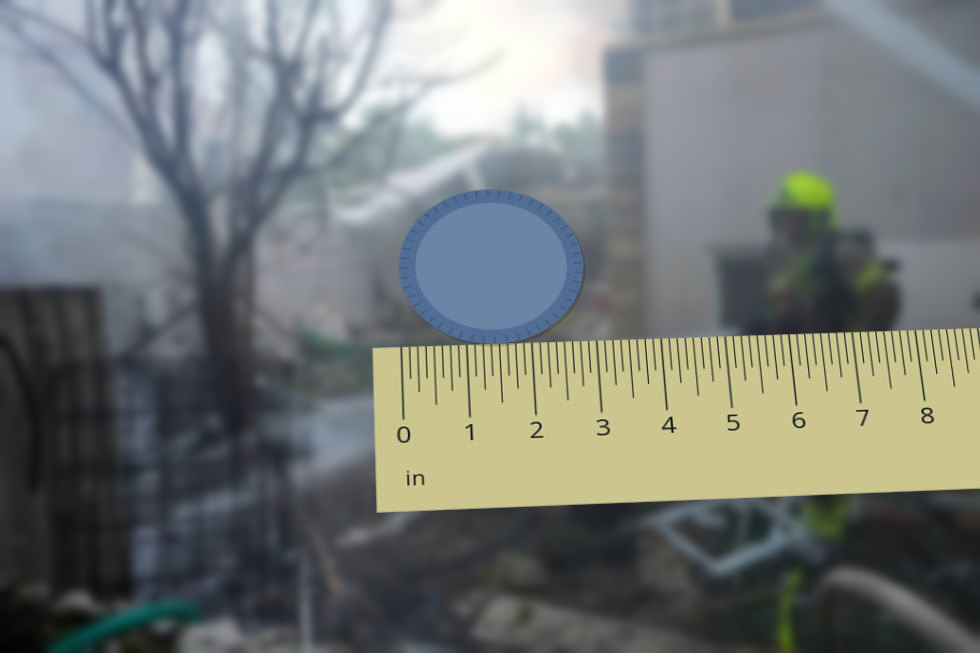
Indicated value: 2.875 in
